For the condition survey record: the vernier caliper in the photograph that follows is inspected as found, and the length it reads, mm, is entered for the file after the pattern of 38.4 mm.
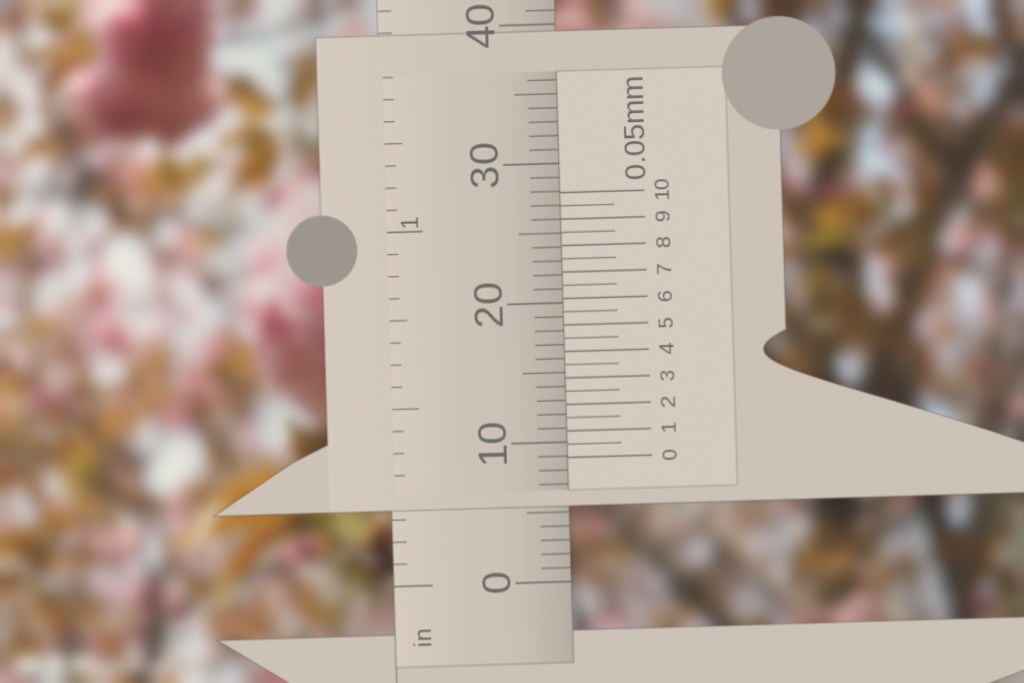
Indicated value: 8.9 mm
